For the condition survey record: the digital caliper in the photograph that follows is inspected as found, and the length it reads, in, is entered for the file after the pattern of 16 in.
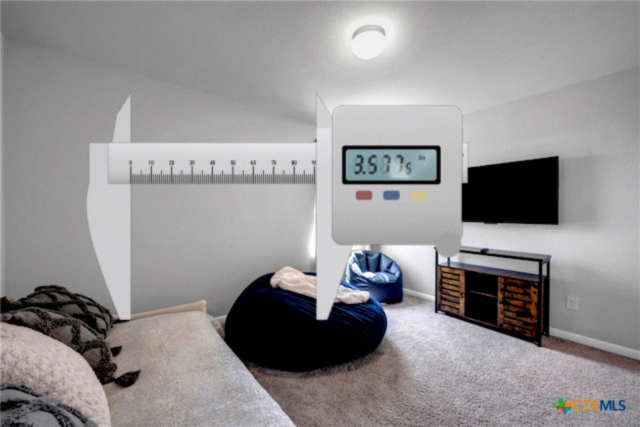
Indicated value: 3.5775 in
